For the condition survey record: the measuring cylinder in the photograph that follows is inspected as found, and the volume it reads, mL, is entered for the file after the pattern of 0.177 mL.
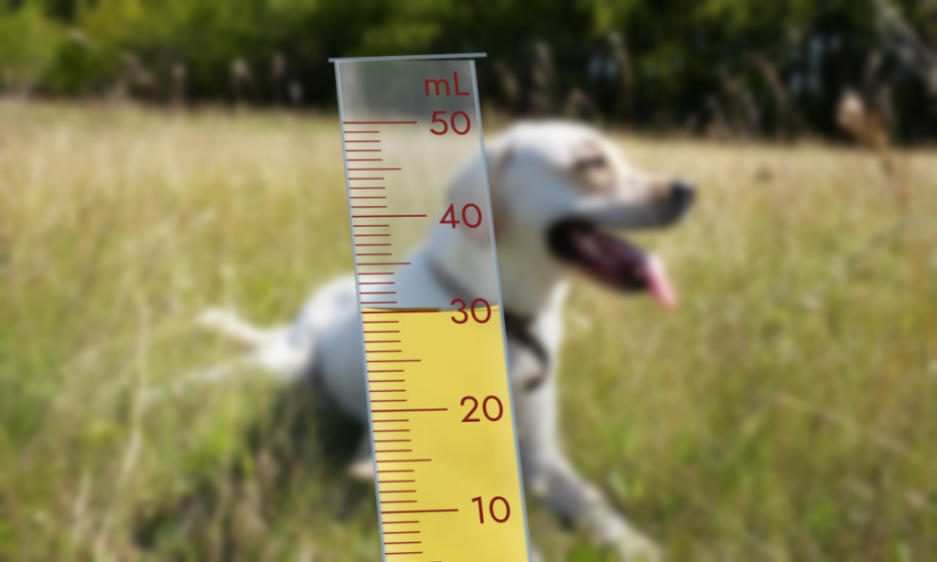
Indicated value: 30 mL
